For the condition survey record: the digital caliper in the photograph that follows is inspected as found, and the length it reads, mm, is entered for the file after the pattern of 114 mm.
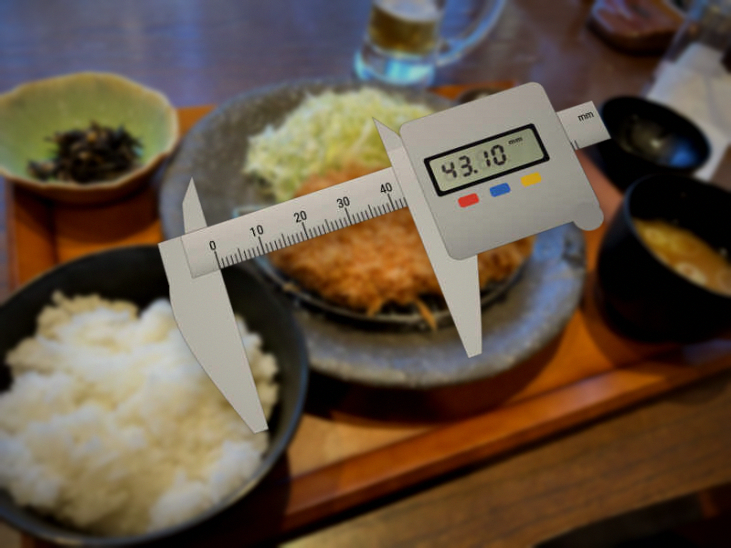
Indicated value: 43.10 mm
